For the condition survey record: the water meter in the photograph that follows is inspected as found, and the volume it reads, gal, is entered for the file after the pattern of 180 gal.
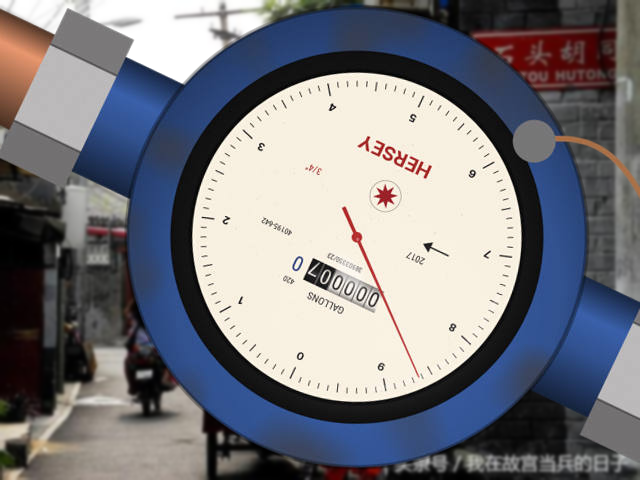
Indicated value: 68.6 gal
